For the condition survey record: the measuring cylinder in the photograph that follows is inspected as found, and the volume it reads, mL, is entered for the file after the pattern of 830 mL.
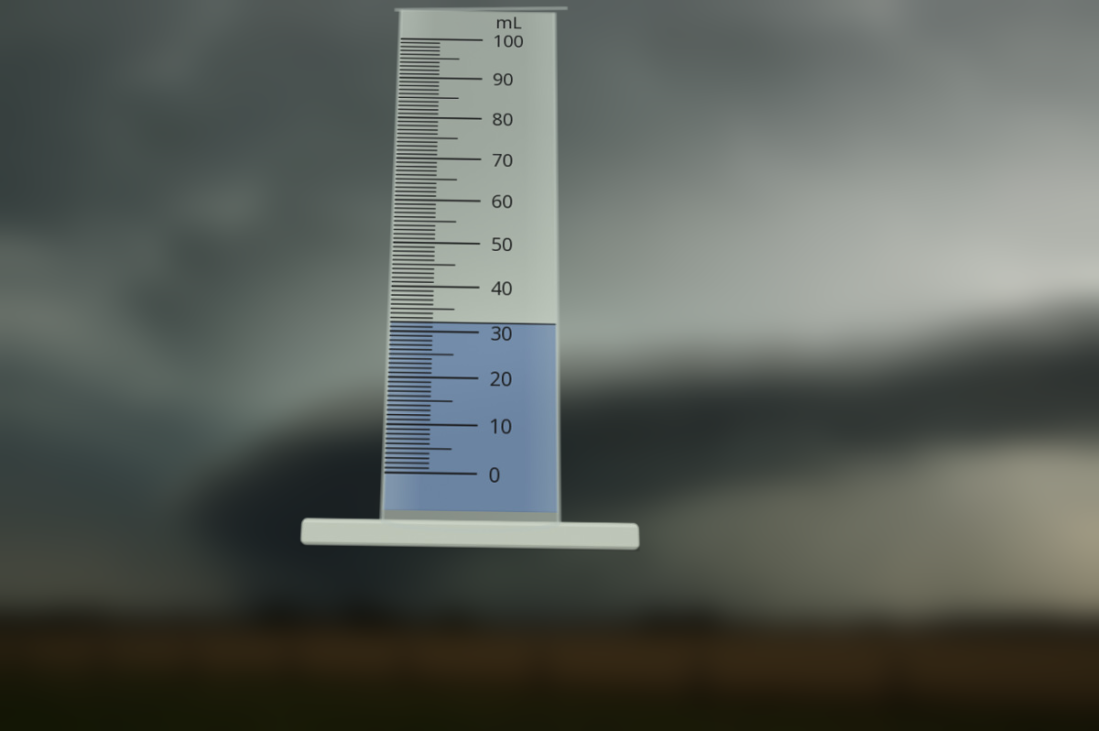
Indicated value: 32 mL
